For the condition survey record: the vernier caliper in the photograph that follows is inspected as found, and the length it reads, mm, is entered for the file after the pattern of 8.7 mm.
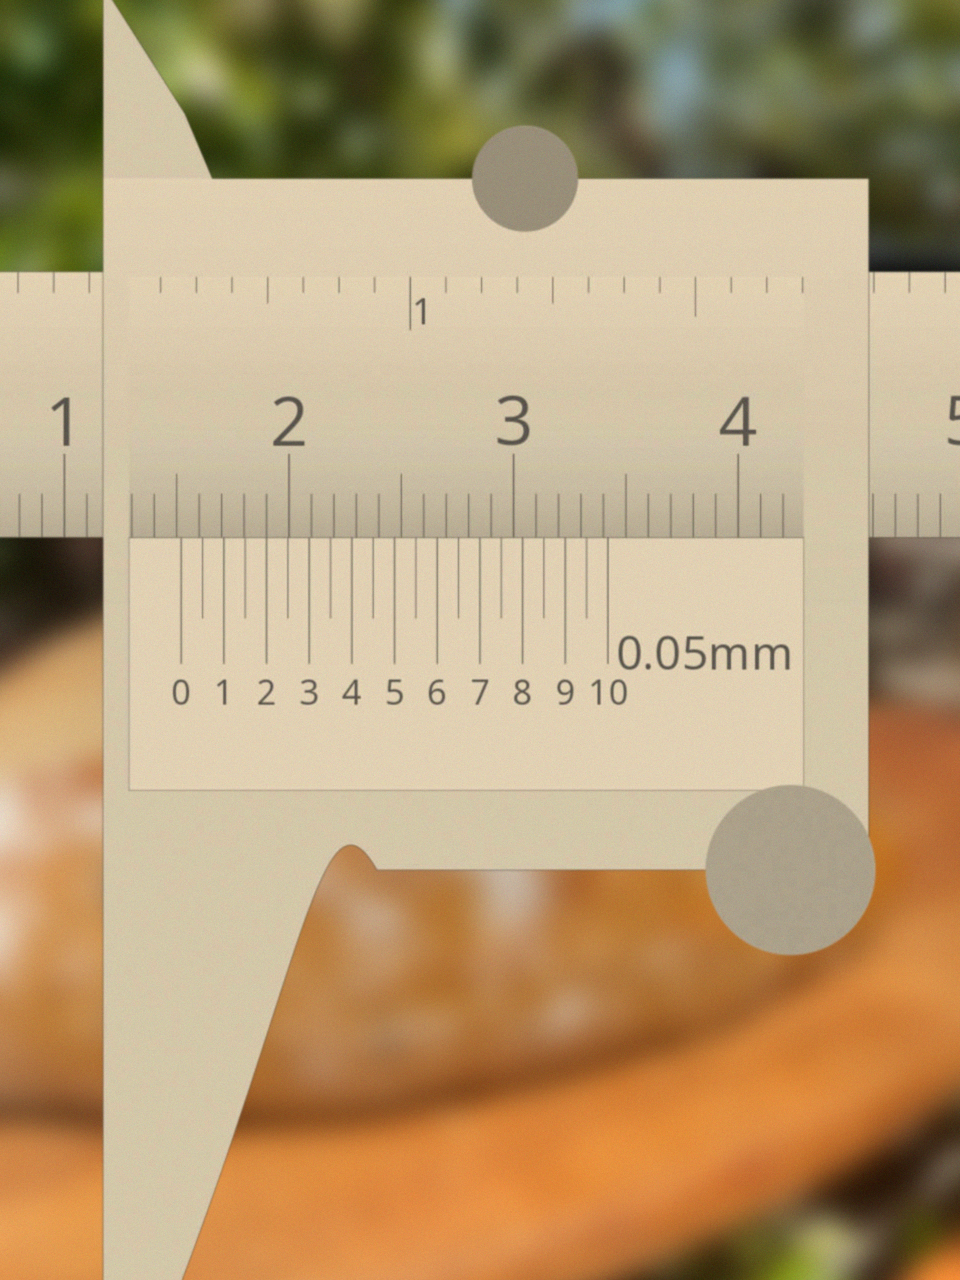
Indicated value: 15.2 mm
